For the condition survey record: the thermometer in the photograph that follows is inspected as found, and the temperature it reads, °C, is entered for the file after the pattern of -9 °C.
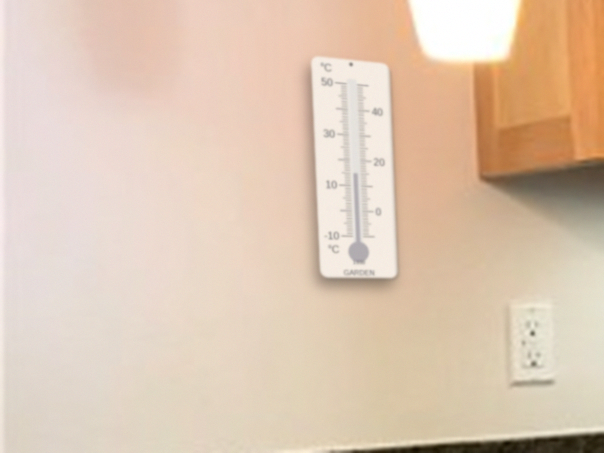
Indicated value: 15 °C
